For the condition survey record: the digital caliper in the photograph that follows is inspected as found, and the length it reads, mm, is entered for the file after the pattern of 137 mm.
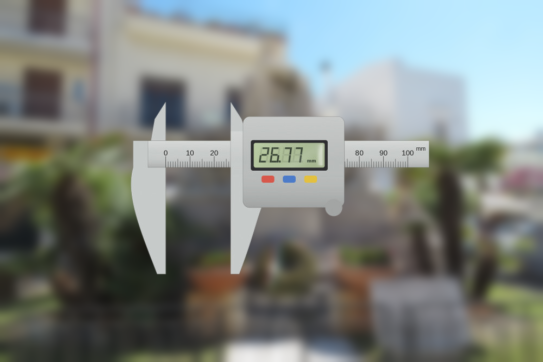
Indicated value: 26.77 mm
